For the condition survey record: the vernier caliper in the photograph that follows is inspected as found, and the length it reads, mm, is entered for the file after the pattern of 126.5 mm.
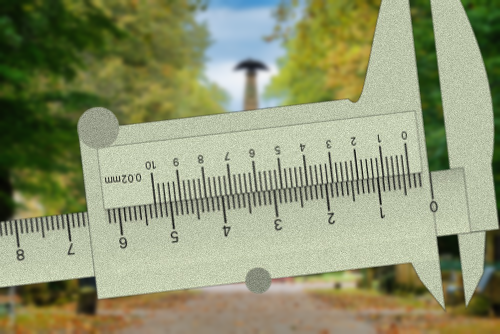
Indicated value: 4.0 mm
